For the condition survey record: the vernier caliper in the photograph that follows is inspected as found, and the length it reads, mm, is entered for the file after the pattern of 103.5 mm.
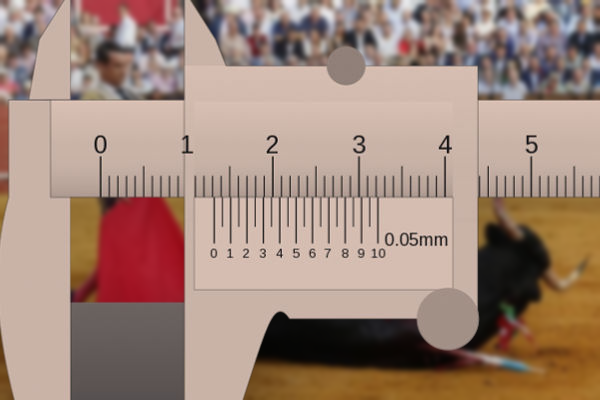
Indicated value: 13.2 mm
